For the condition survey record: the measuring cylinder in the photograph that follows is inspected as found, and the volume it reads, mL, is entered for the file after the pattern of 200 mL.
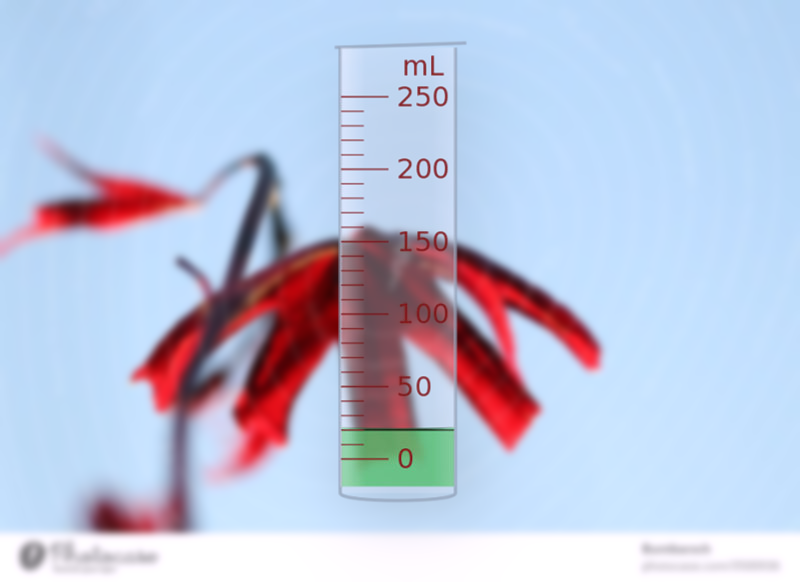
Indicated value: 20 mL
